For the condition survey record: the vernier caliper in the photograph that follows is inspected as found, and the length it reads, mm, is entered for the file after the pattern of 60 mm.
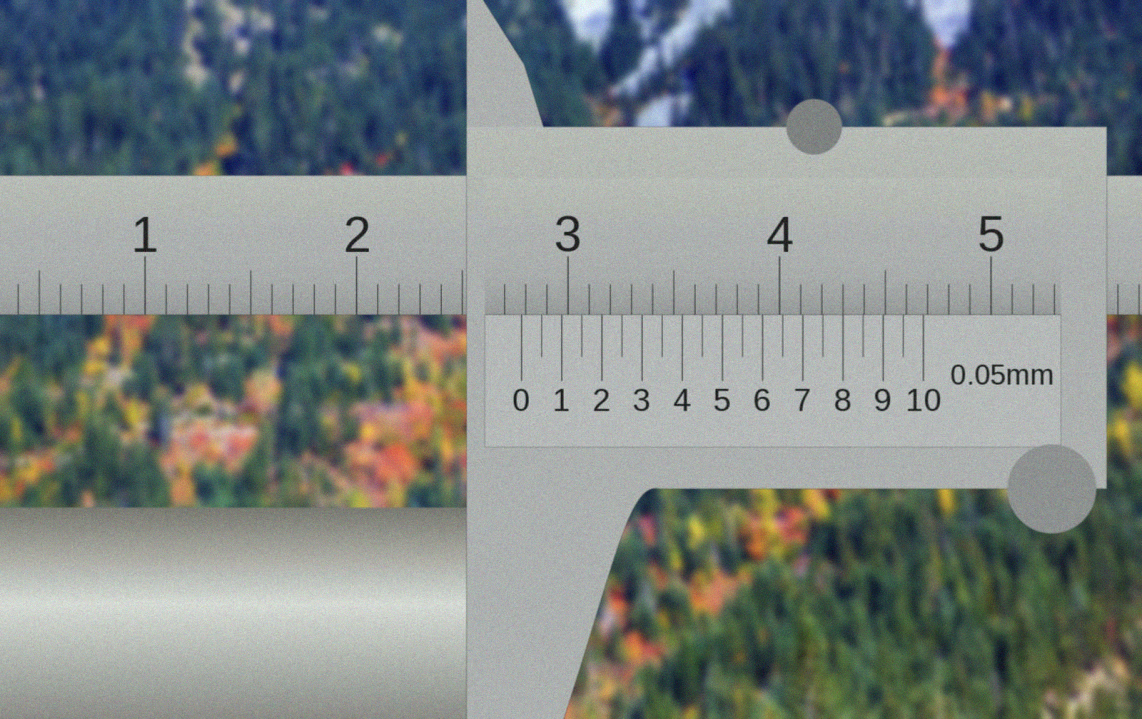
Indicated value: 27.8 mm
